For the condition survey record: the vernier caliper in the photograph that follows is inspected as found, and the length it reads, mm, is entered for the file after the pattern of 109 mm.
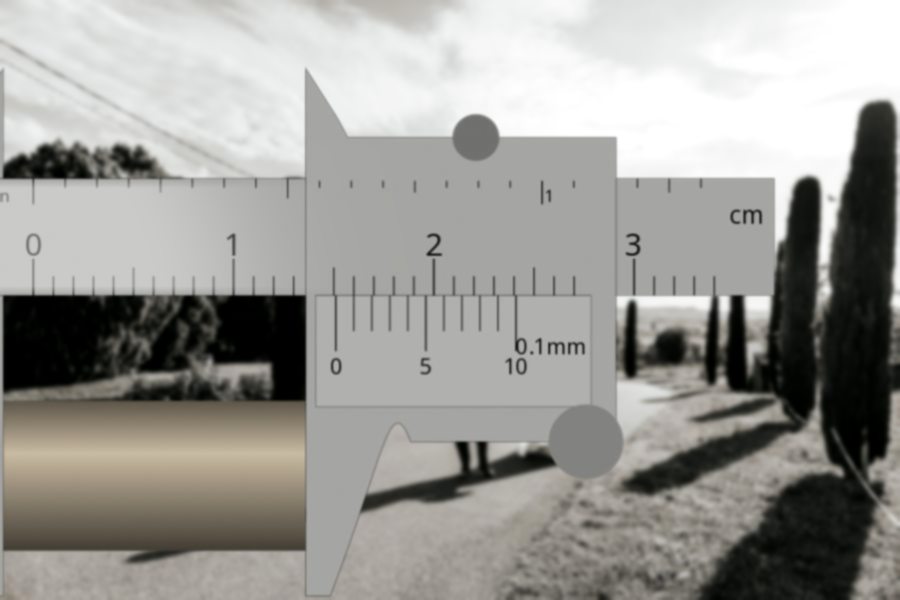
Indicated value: 15.1 mm
